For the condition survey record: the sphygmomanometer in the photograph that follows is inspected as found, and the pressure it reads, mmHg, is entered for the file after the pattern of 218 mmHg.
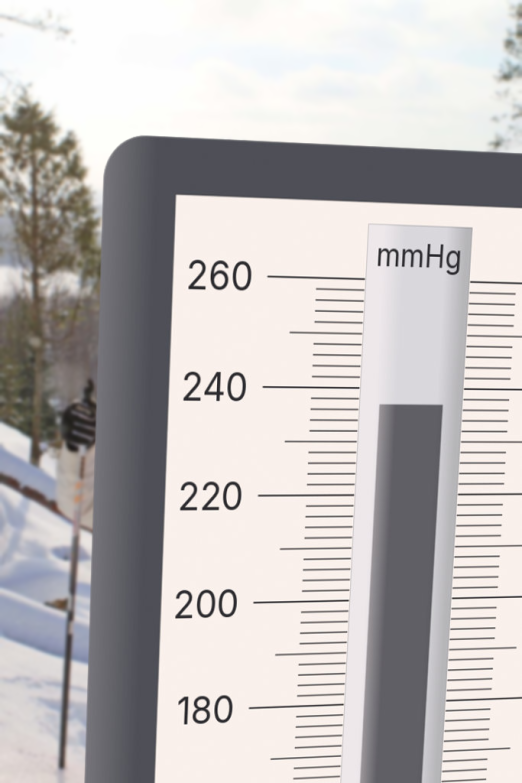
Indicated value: 237 mmHg
